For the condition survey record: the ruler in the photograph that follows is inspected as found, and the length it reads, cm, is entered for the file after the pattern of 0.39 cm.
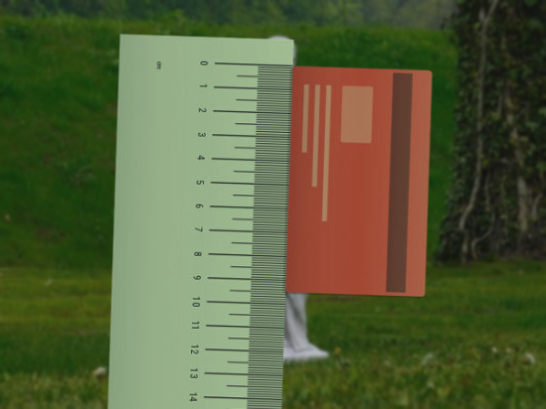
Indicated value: 9.5 cm
